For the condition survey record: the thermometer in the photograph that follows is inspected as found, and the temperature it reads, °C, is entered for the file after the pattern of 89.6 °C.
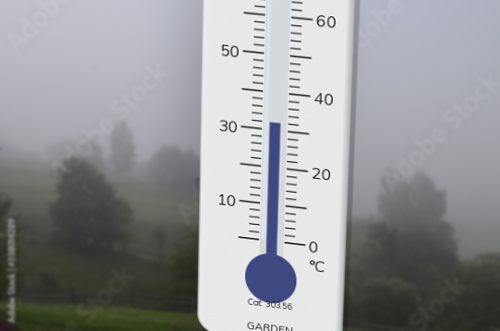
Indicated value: 32 °C
